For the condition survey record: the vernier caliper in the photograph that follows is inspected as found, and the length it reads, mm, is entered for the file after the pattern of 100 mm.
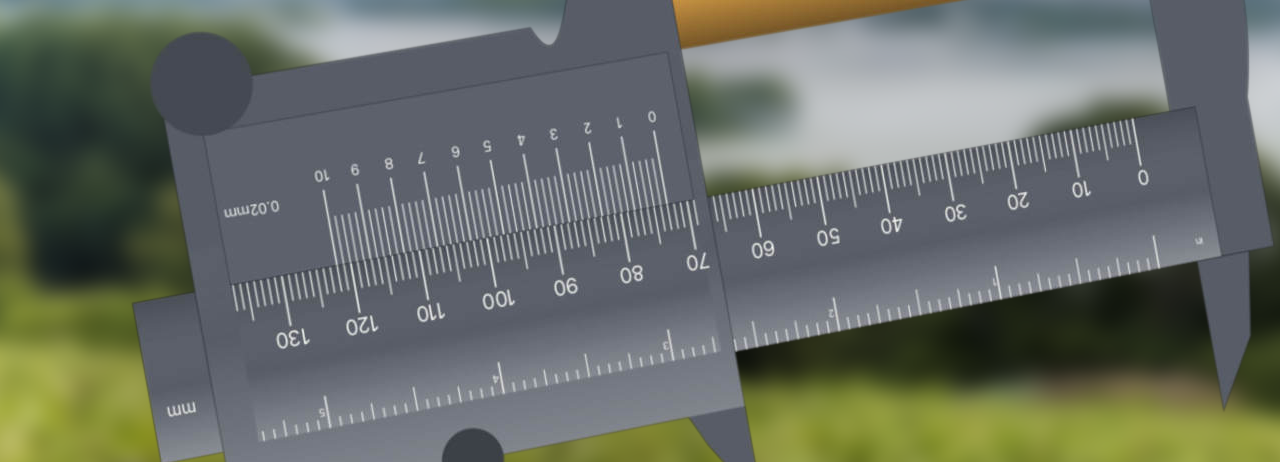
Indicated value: 73.0 mm
